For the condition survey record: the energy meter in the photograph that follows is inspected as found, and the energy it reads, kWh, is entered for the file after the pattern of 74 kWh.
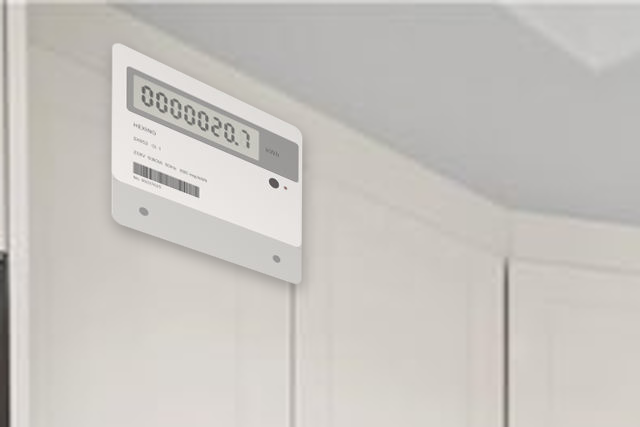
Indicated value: 20.7 kWh
